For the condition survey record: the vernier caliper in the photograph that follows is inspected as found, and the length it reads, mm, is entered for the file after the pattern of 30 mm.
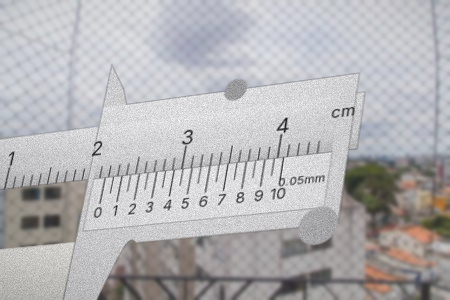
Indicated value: 21.6 mm
